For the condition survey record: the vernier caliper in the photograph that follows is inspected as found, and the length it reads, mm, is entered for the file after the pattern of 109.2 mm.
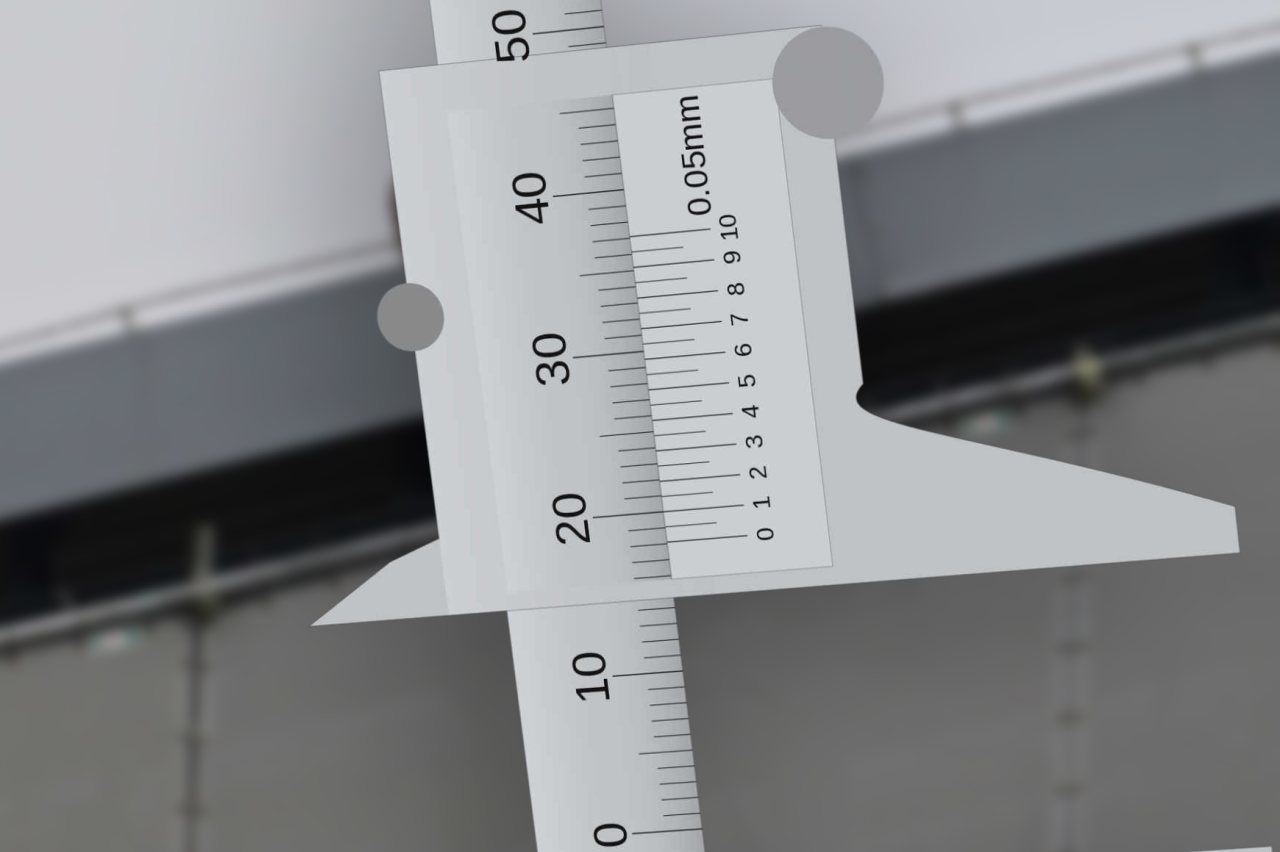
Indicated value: 18.1 mm
